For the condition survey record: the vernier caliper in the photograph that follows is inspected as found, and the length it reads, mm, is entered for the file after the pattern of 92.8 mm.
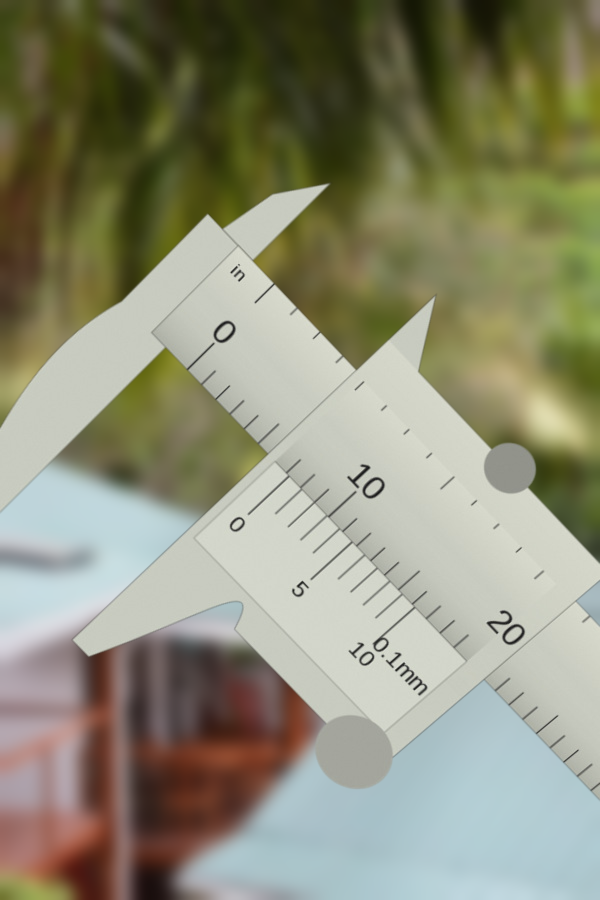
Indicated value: 7.2 mm
